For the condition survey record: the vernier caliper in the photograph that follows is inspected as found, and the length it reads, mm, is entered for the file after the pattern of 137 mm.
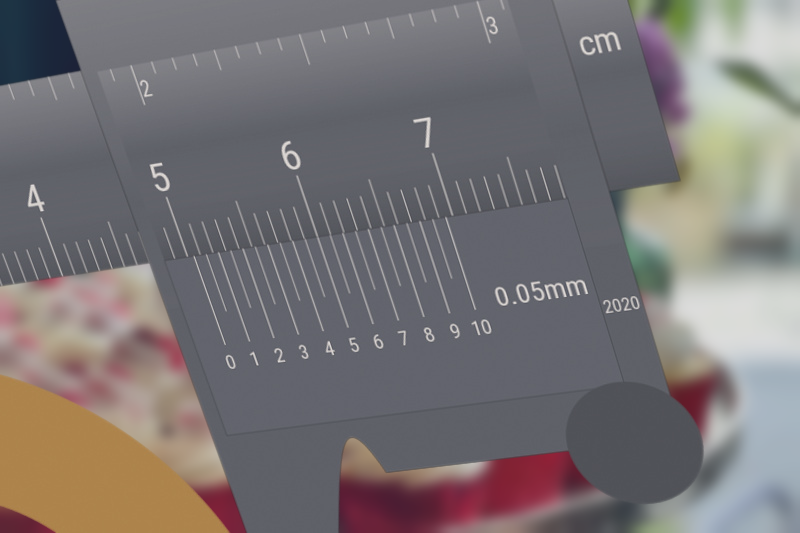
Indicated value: 50.5 mm
